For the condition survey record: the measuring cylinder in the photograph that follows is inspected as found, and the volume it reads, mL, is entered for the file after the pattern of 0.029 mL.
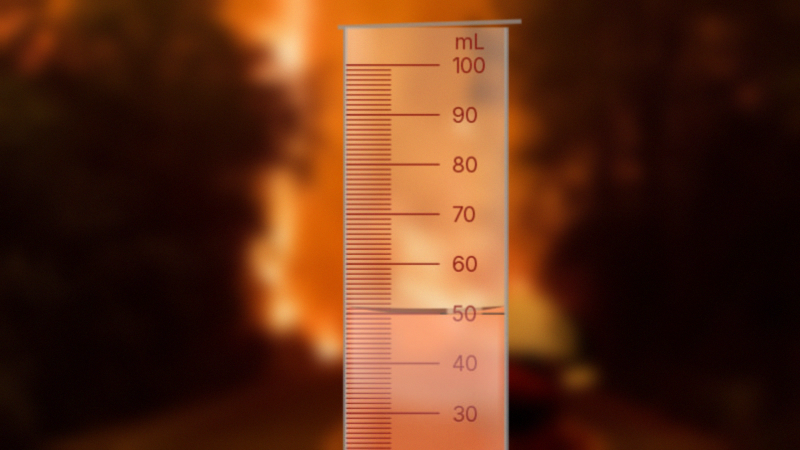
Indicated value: 50 mL
